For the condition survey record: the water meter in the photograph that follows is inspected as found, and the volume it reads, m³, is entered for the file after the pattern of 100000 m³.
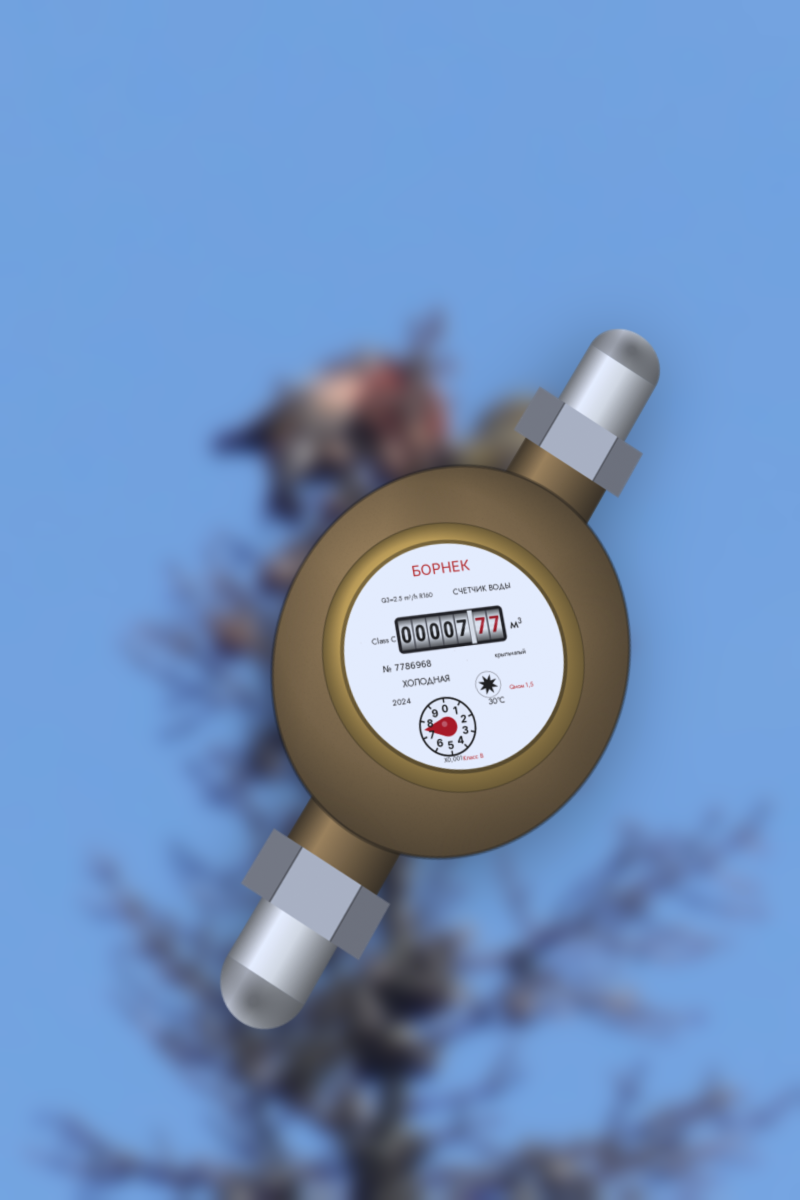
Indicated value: 7.777 m³
